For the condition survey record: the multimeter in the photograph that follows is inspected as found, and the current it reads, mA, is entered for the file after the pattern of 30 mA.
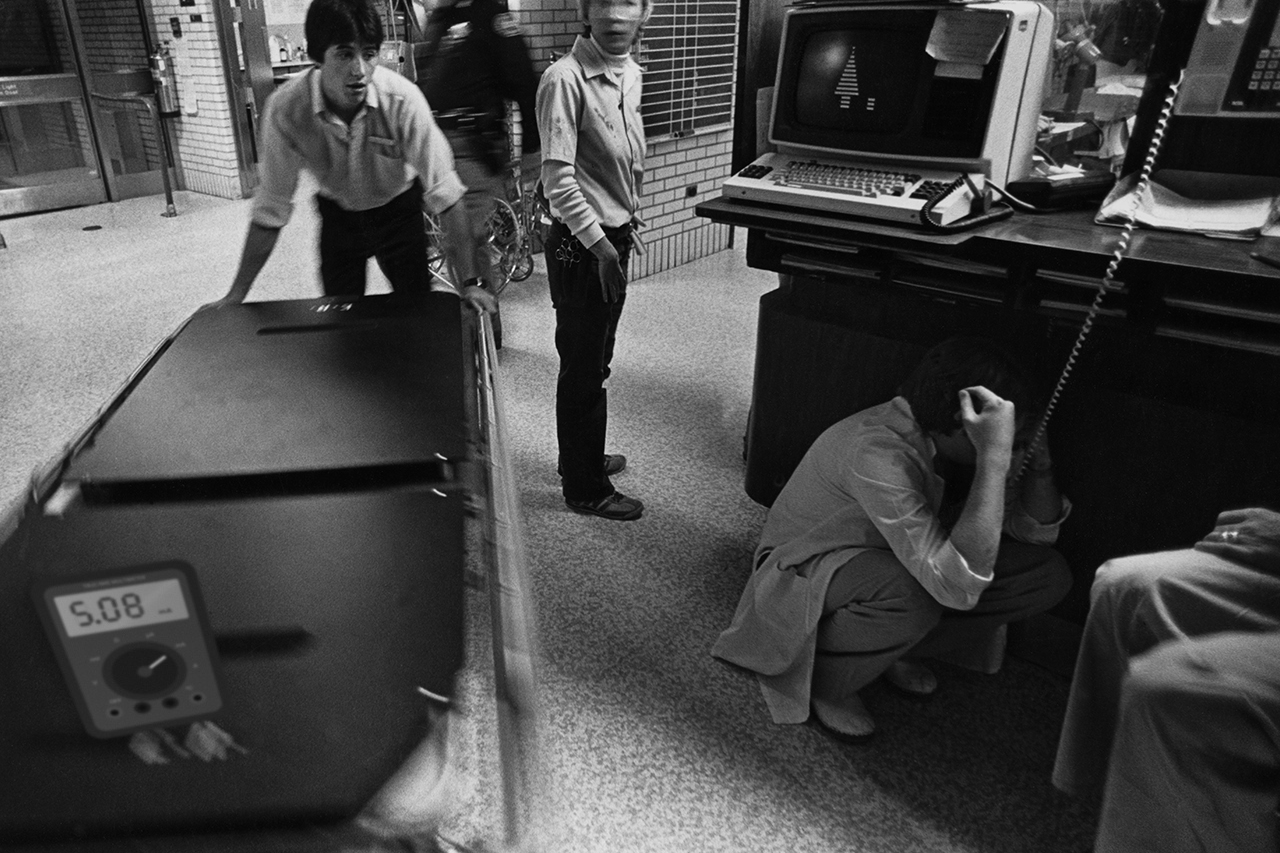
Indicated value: 5.08 mA
